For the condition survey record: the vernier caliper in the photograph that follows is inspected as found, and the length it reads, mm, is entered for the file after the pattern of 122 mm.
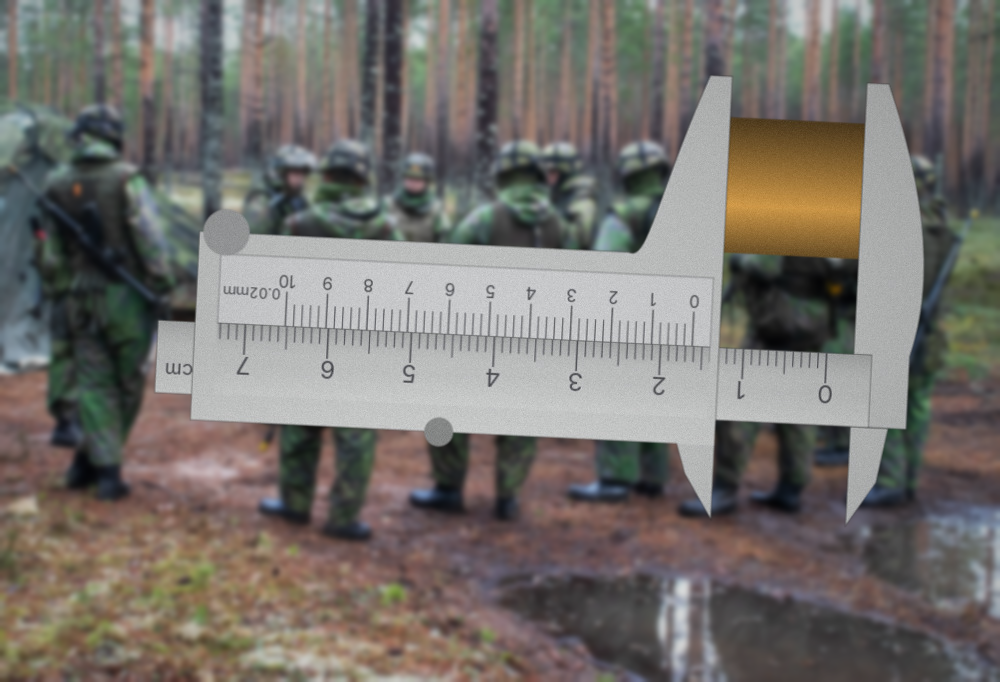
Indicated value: 16.2 mm
